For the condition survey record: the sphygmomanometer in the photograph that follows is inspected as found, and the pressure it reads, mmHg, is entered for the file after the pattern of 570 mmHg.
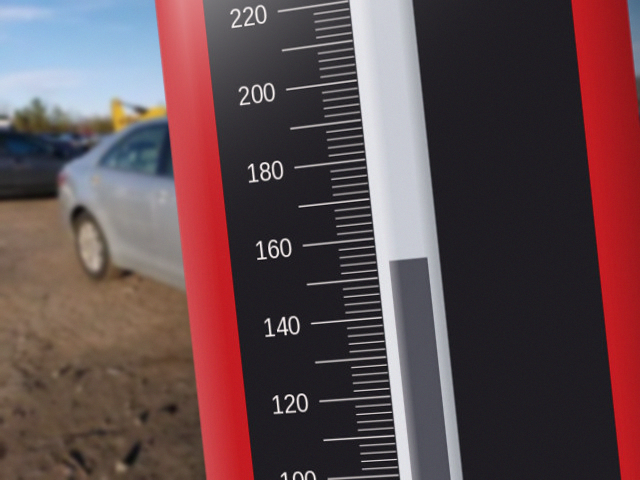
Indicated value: 154 mmHg
